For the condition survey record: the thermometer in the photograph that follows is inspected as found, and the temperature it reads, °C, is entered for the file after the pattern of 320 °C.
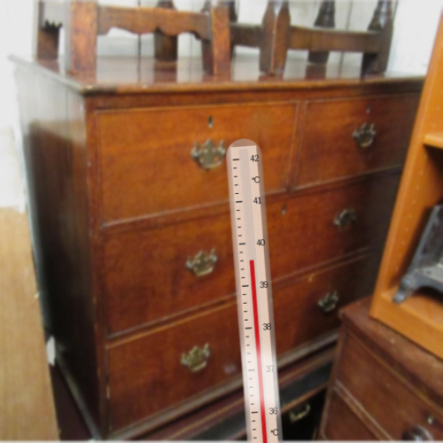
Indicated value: 39.6 °C
